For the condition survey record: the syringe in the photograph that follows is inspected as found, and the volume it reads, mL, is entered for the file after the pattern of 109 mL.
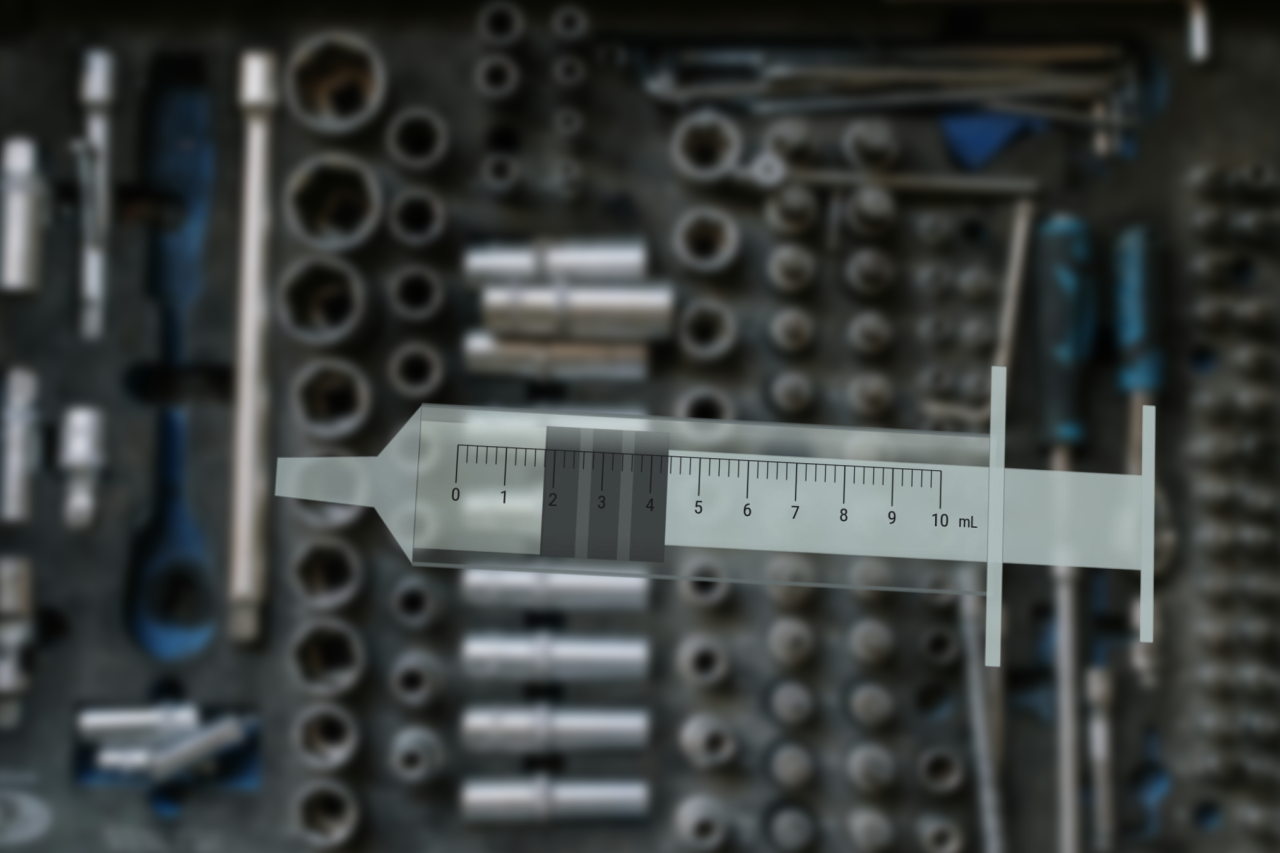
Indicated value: 1.8 mL
